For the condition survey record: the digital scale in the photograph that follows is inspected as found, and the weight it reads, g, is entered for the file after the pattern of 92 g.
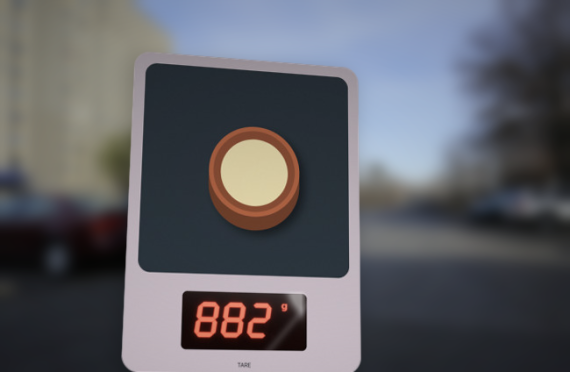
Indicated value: 882 g
